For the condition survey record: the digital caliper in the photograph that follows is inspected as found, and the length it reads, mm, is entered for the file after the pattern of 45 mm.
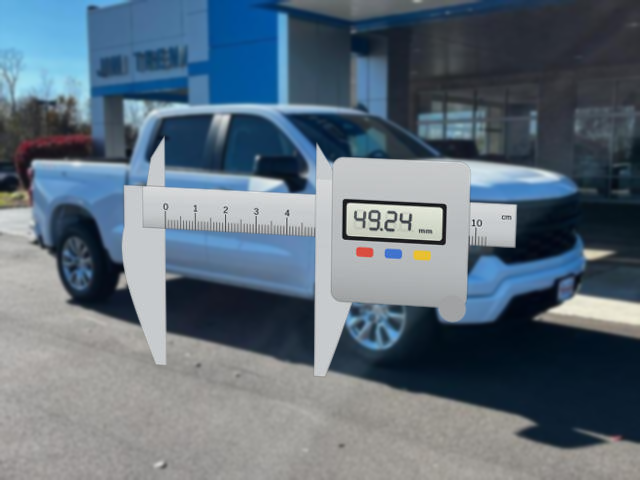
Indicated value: 49.24 mm
